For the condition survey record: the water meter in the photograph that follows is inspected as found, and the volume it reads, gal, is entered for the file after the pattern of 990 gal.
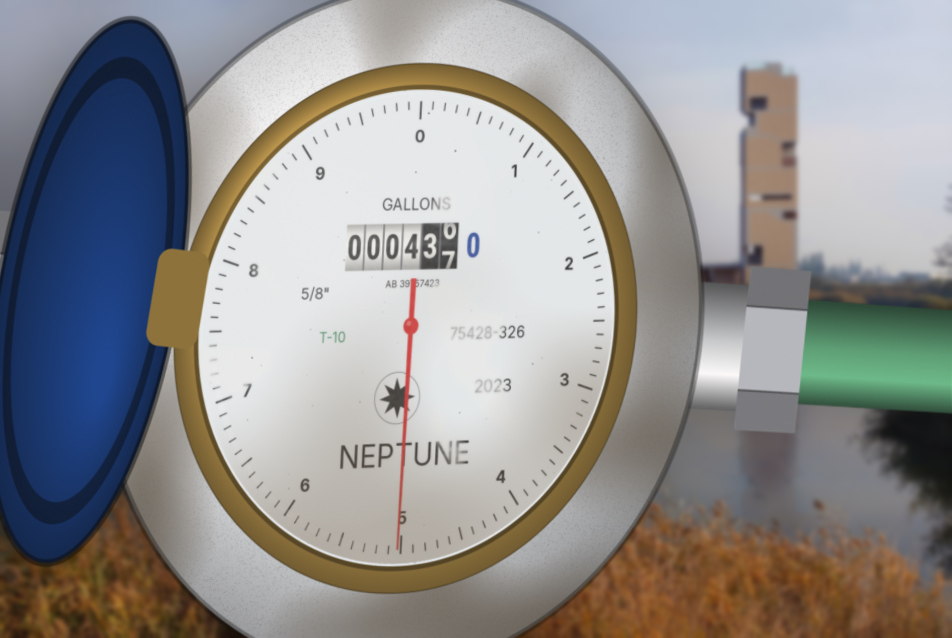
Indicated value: 4365.0 gal
